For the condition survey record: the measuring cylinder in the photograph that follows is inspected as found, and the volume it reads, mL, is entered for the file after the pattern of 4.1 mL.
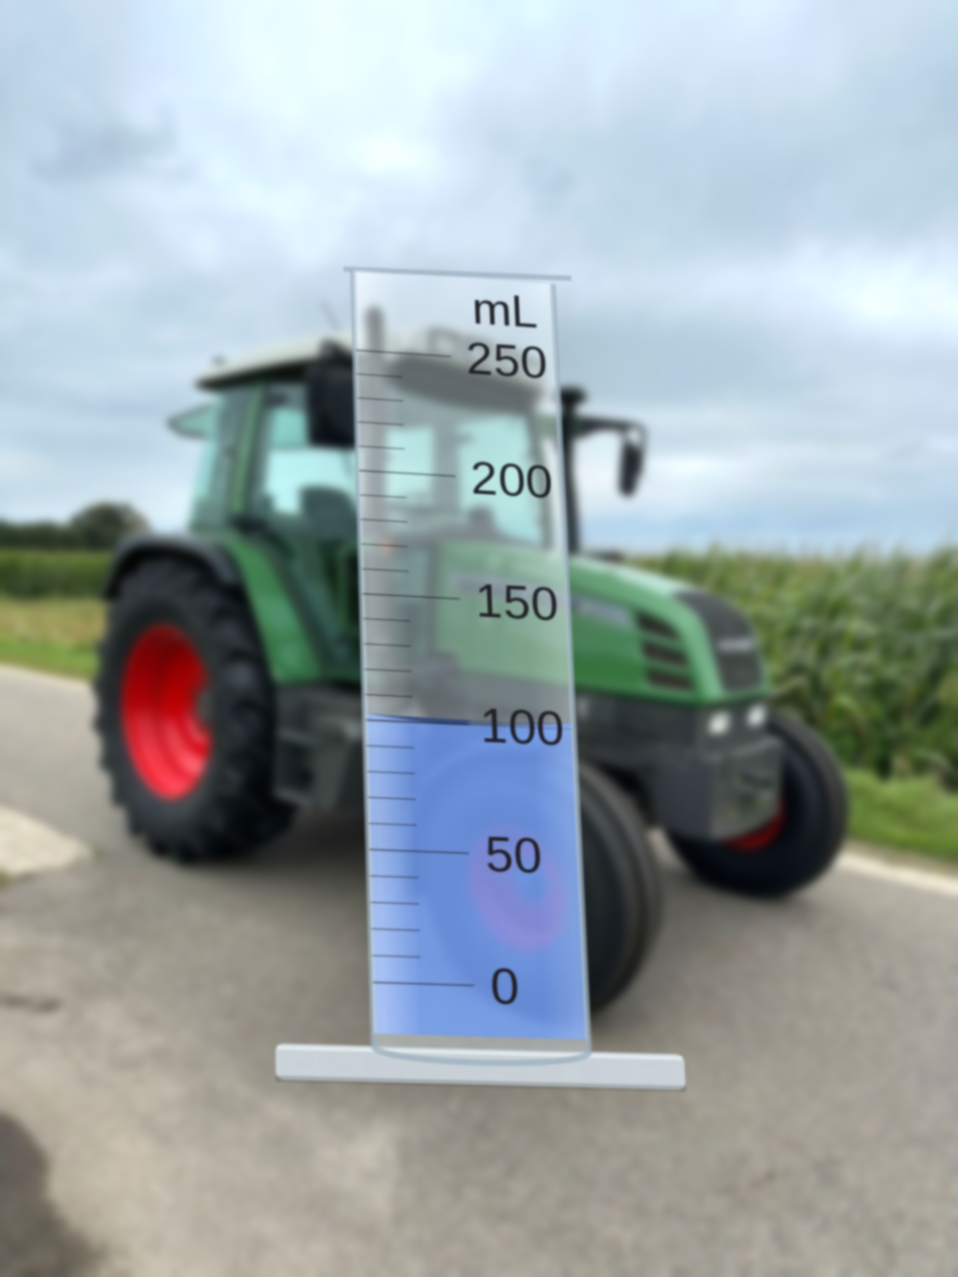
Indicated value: 100 mL
